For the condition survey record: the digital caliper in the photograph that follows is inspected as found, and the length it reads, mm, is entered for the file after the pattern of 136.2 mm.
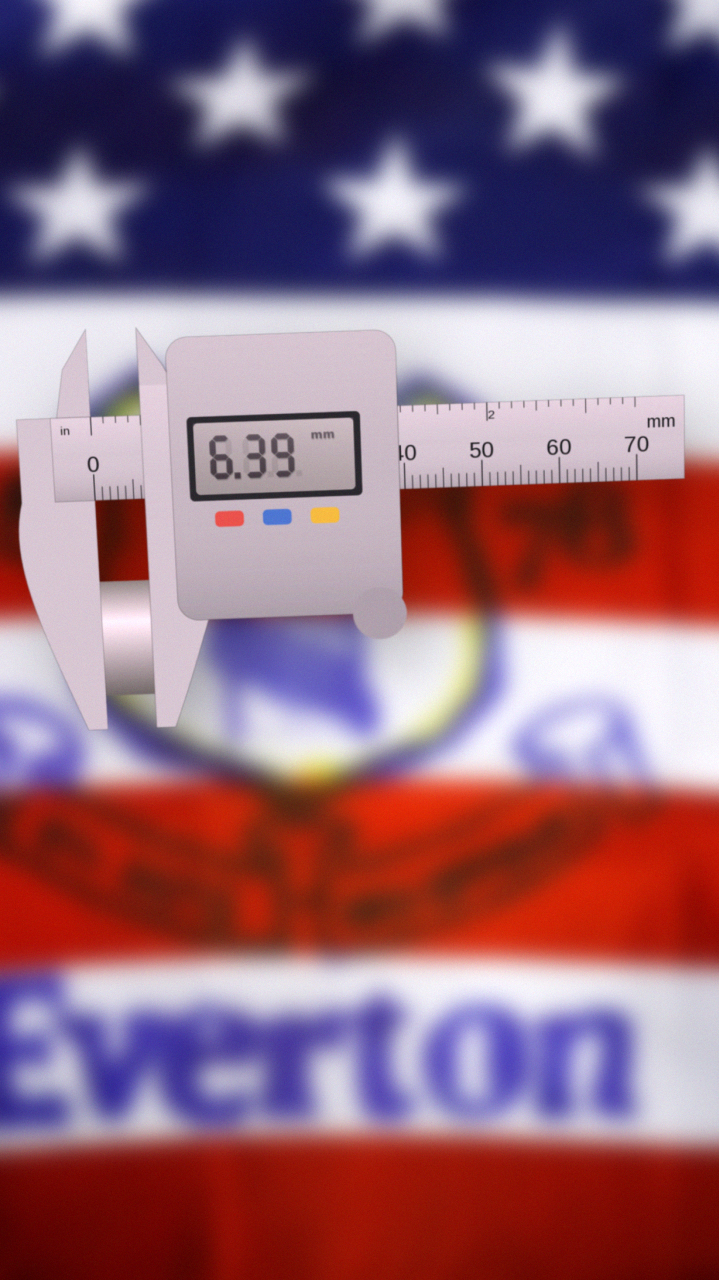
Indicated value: 6.39 mm
